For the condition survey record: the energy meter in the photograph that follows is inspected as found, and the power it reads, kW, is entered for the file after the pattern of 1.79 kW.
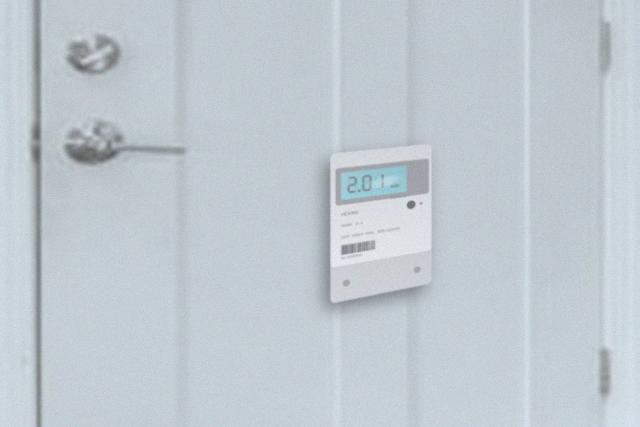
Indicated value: 2.01 kW
